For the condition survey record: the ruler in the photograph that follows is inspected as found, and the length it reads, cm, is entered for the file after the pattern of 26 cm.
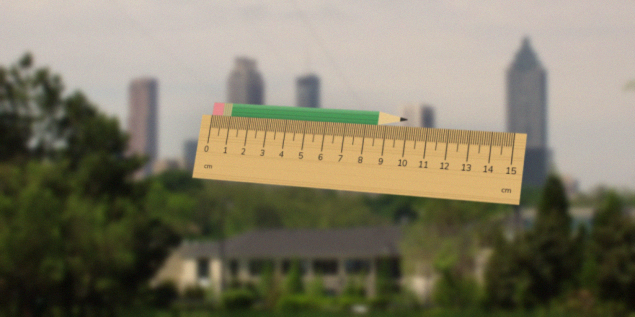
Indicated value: 10 cm
